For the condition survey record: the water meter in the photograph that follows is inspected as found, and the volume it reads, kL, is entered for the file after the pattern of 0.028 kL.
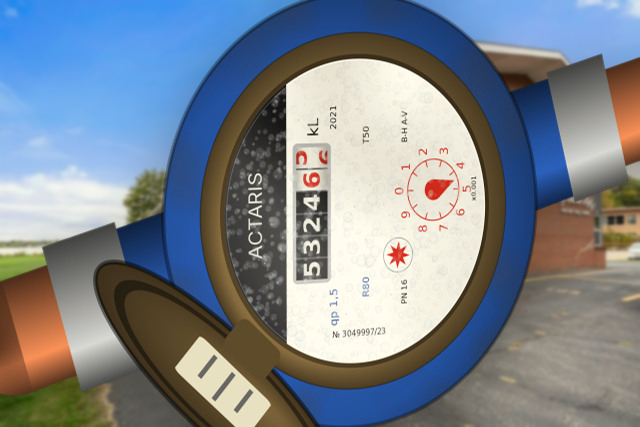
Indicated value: 5324.654 kL
